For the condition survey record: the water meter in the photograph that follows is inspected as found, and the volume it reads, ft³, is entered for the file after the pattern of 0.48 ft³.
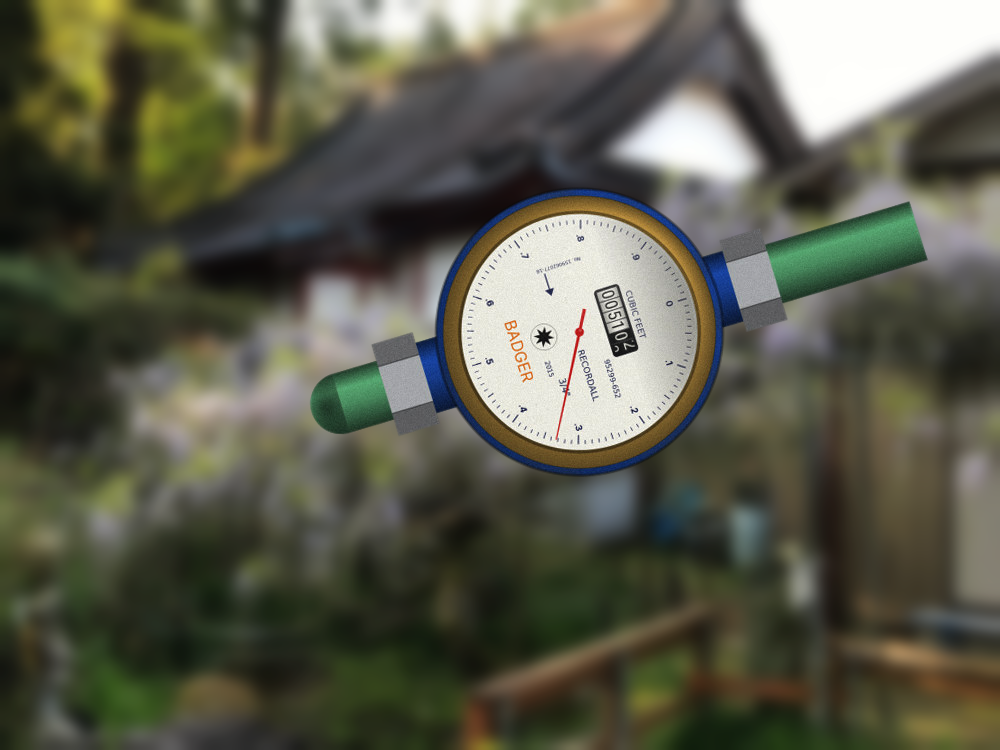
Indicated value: 5102.33 ft³
